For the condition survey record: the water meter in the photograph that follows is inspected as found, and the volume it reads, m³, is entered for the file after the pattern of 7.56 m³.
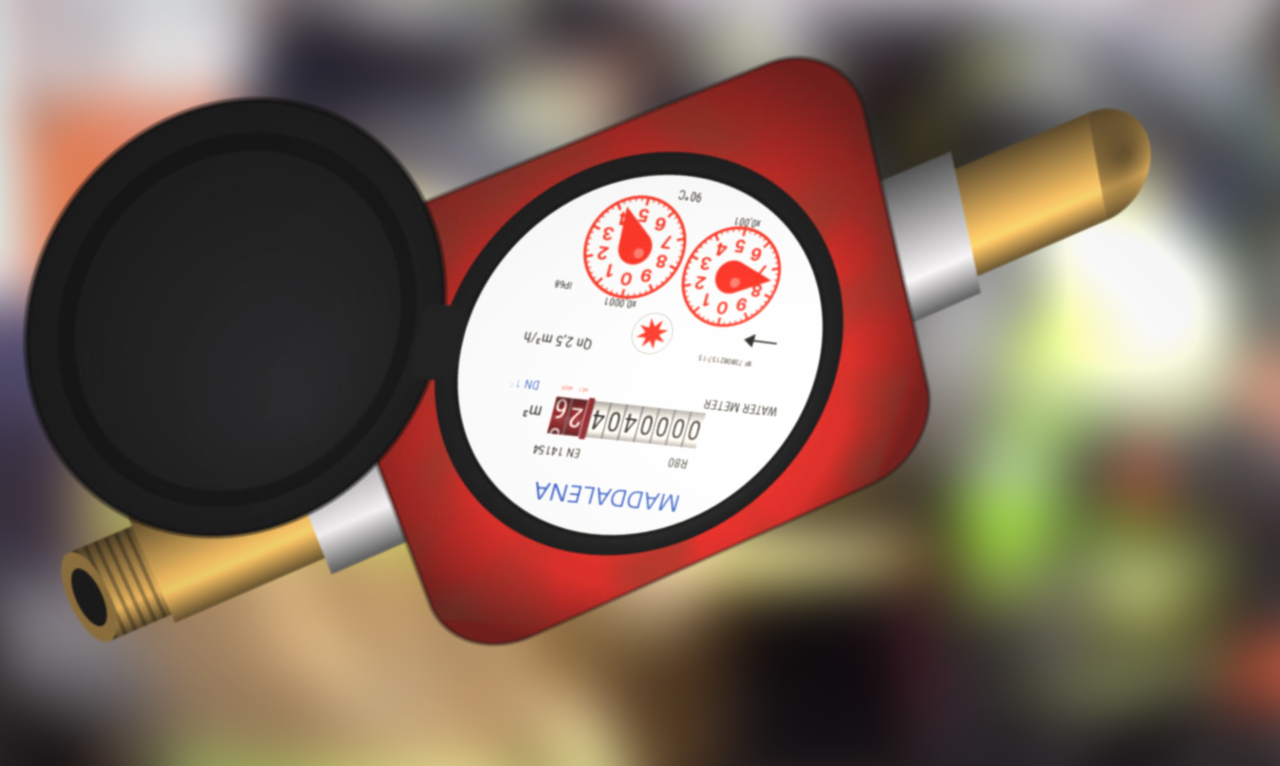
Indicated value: 404.2574 m³
